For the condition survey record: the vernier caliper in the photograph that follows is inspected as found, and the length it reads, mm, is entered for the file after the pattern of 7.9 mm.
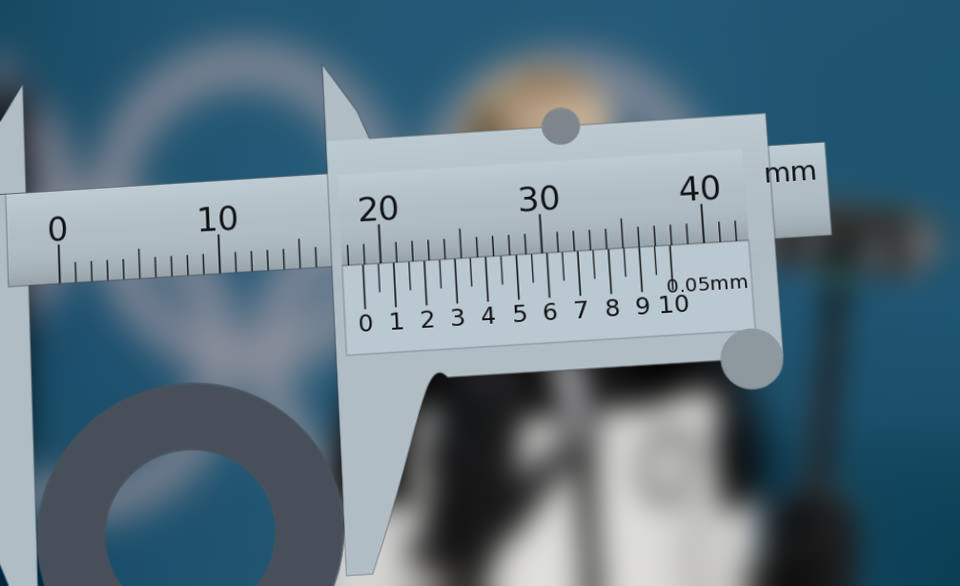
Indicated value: 18.9 mm
